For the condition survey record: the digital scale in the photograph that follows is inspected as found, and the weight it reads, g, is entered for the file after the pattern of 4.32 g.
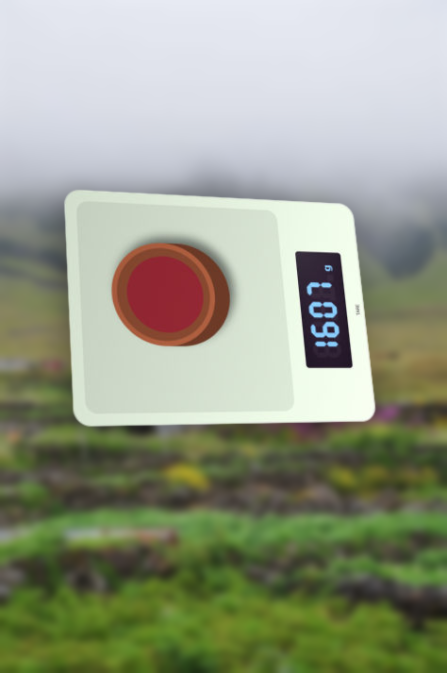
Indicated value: 1607 g
